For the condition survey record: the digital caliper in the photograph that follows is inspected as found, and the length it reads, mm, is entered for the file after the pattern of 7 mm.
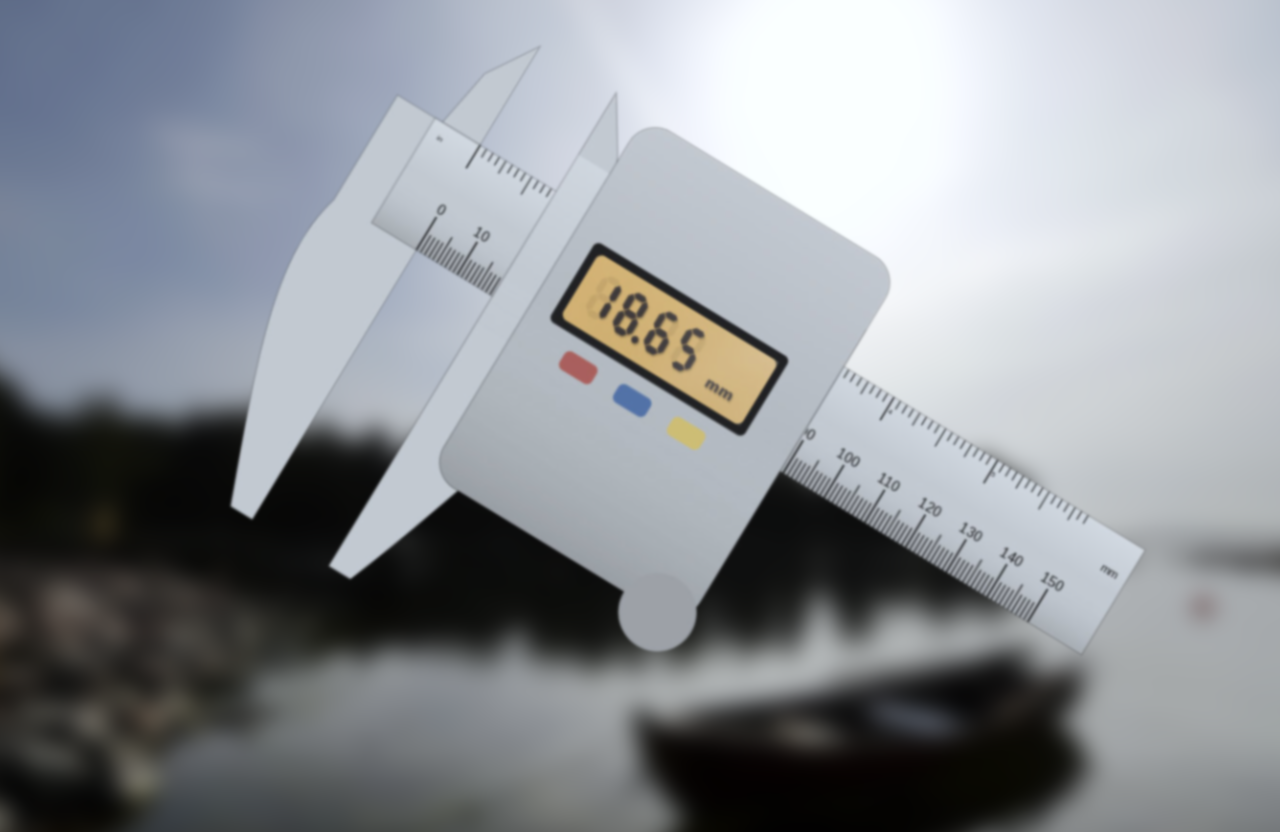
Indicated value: 18.65 mm
